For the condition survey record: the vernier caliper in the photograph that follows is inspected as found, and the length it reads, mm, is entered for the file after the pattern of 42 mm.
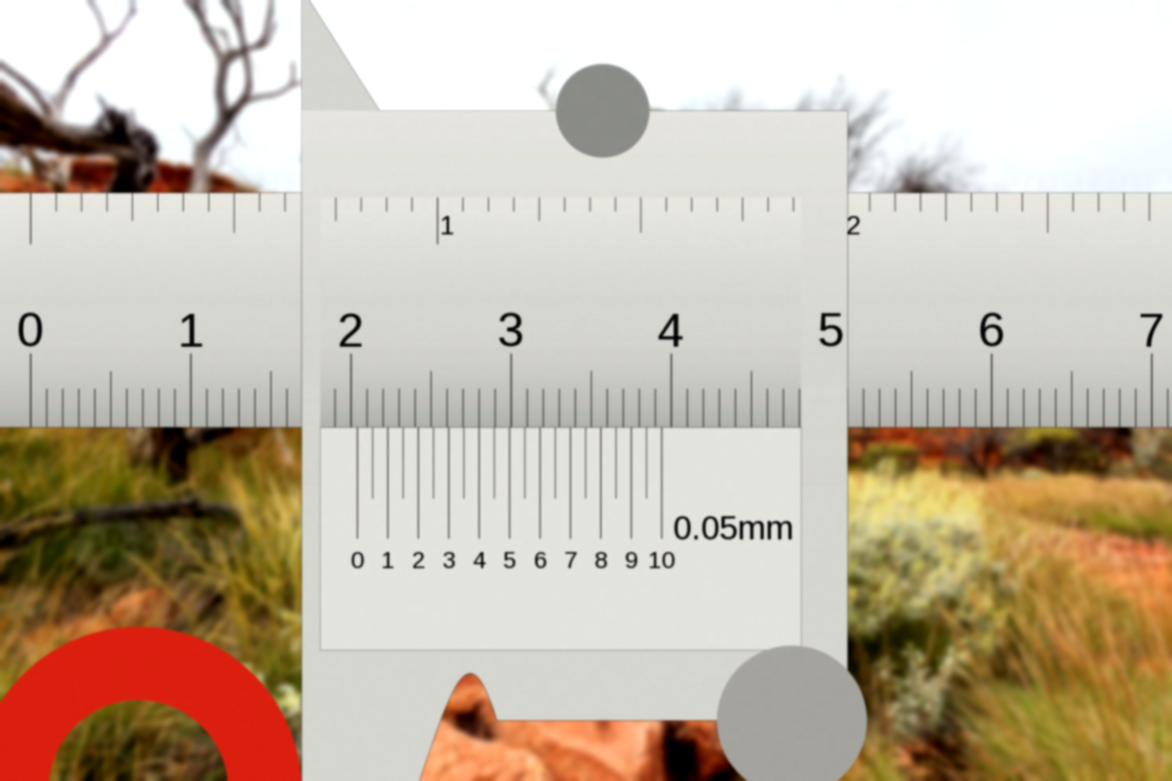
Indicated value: 20.4 mm
